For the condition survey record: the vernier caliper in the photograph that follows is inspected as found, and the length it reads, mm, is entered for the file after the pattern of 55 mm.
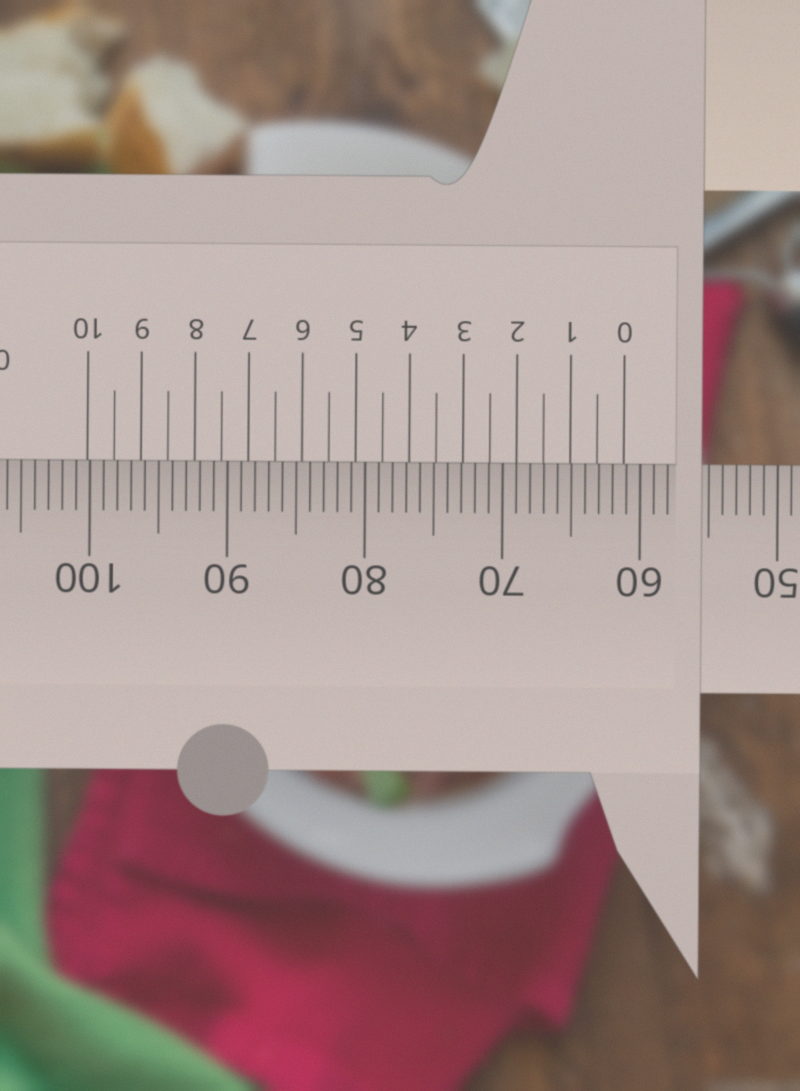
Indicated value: 61.2 mm
